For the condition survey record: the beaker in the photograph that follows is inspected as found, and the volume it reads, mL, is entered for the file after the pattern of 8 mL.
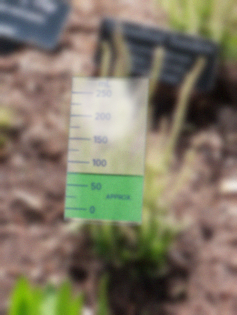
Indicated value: 75 mL
